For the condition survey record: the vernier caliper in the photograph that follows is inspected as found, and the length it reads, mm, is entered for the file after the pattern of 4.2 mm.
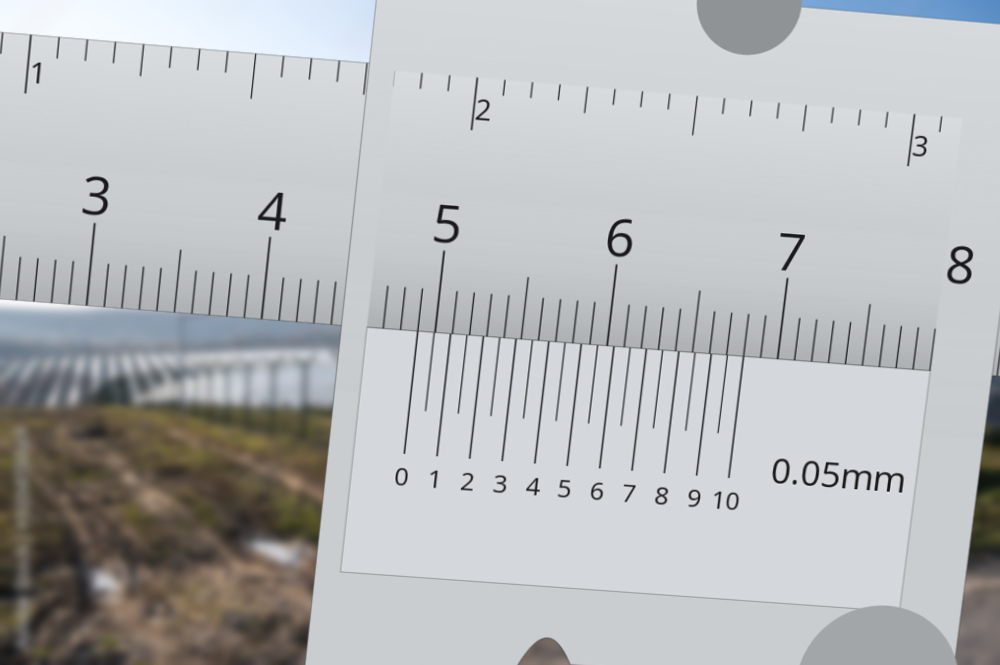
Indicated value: 49.0 mm
